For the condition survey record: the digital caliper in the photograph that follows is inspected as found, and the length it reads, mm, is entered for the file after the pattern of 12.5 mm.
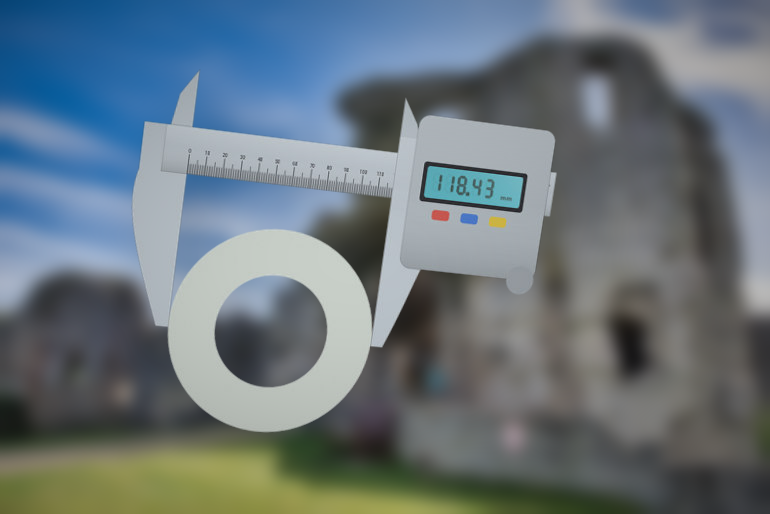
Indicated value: 118.43 mm
